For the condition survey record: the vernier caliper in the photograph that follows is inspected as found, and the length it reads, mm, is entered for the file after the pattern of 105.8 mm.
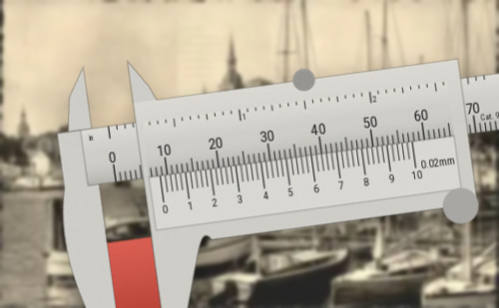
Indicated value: 8.6 mm
